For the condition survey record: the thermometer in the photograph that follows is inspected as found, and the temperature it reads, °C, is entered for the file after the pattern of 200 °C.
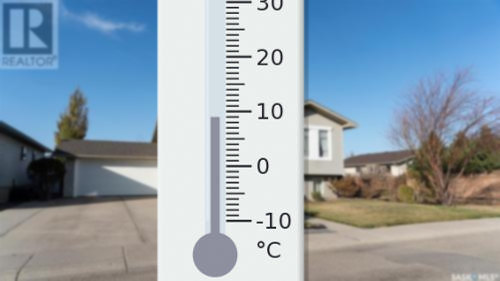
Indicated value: 9 °C
